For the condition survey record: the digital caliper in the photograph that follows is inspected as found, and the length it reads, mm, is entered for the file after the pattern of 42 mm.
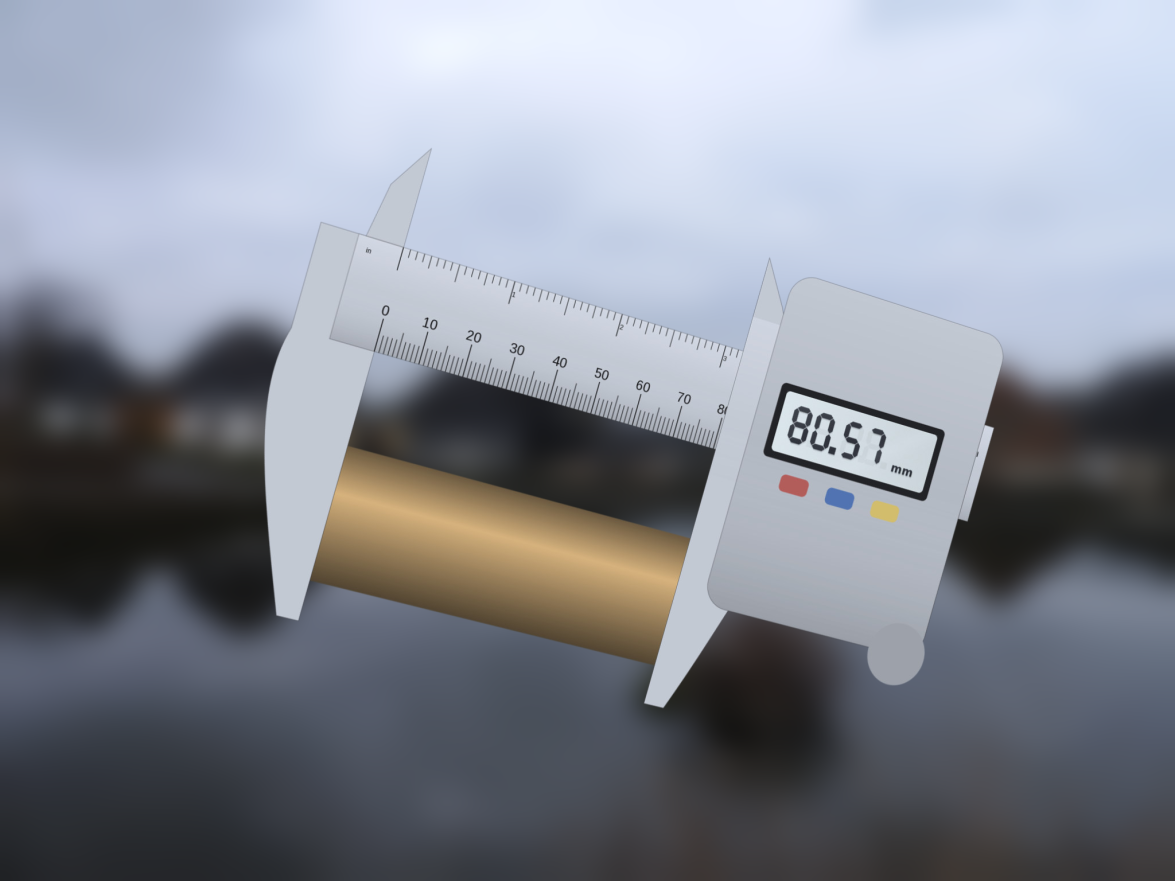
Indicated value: 80.57 mm
